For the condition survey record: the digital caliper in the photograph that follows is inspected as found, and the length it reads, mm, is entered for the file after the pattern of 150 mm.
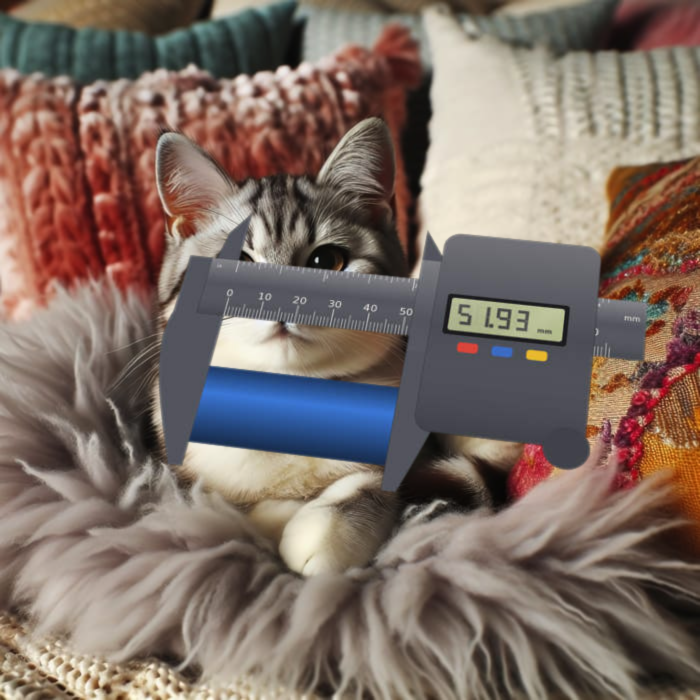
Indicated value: 51.93 mm
